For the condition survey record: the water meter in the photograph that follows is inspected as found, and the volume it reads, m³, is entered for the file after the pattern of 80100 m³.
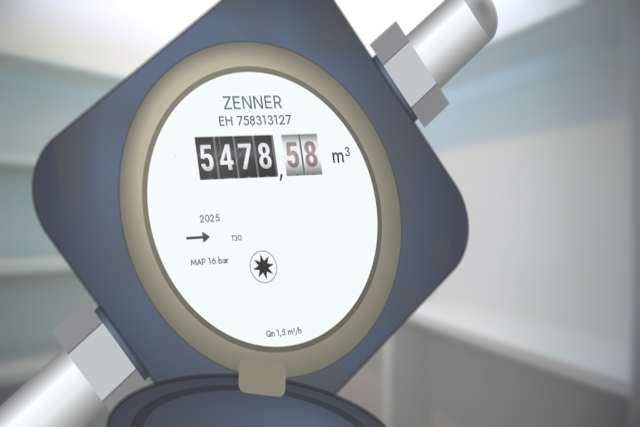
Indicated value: 5478.58 m³
